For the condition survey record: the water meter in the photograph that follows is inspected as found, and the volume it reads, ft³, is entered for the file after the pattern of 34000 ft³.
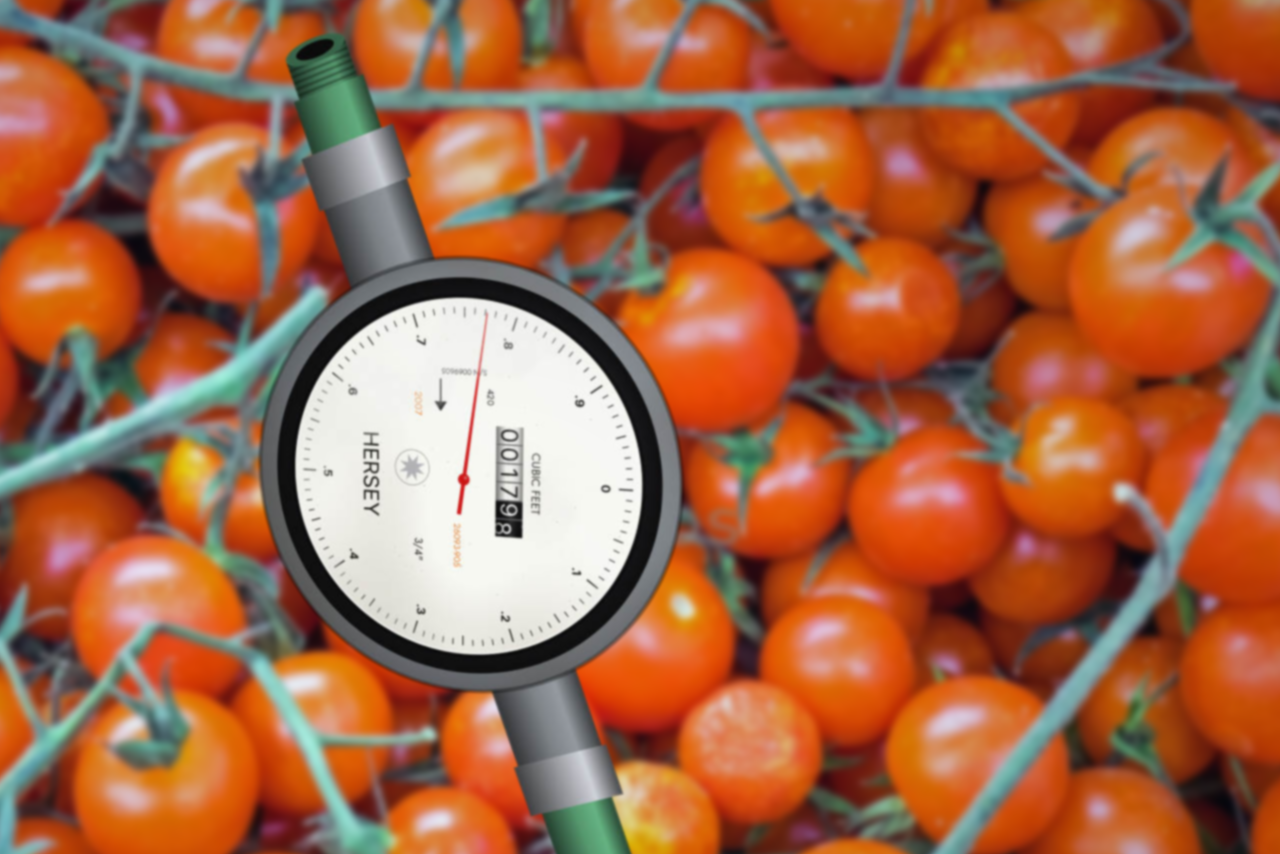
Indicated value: 1797.77 ft³
